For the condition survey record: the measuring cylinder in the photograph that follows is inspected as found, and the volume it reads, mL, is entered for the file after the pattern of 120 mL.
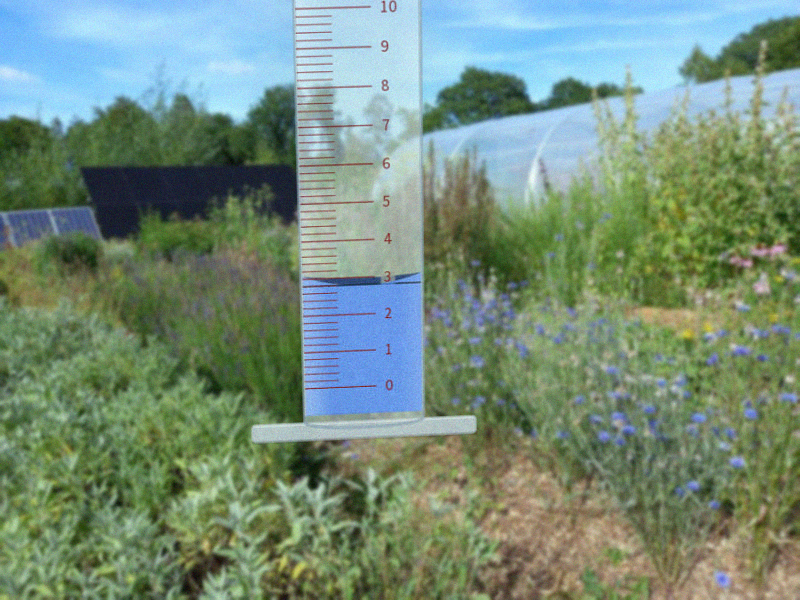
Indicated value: 2.8 mL
